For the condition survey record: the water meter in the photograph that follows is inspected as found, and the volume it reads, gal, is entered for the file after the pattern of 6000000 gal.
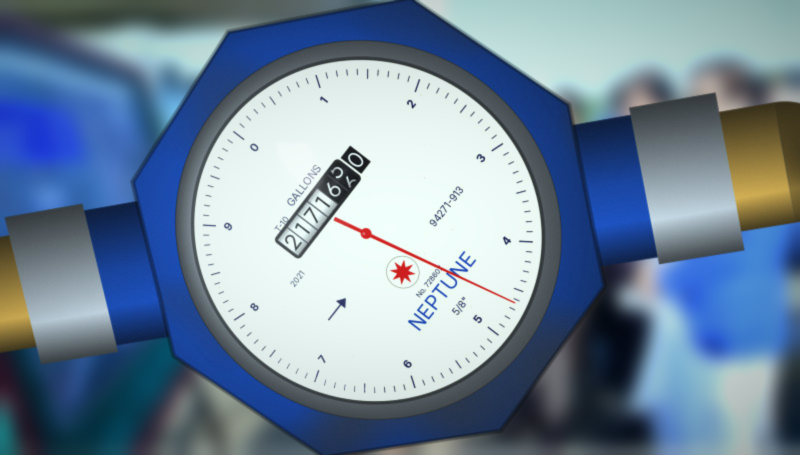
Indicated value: 2171654.6 gal
